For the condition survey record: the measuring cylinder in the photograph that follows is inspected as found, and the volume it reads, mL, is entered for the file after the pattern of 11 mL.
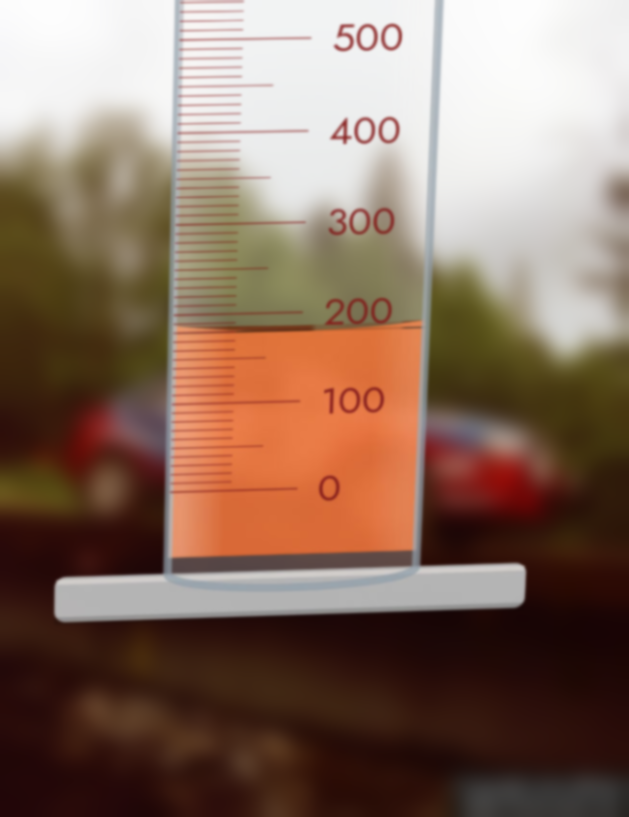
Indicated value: 180 mL
